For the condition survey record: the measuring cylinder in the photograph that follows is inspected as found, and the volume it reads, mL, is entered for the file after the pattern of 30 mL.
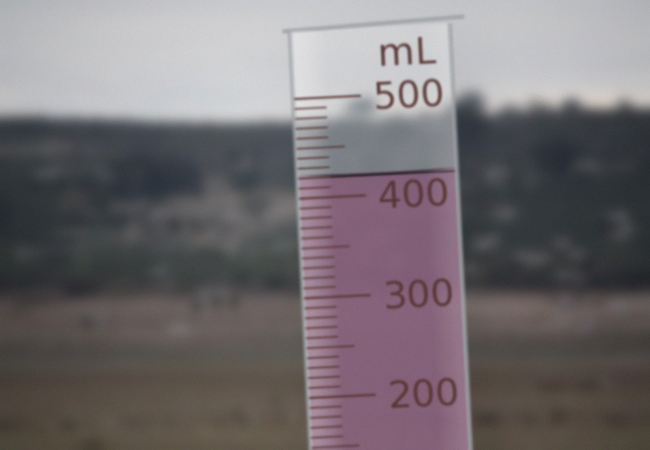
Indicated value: 420 mL
